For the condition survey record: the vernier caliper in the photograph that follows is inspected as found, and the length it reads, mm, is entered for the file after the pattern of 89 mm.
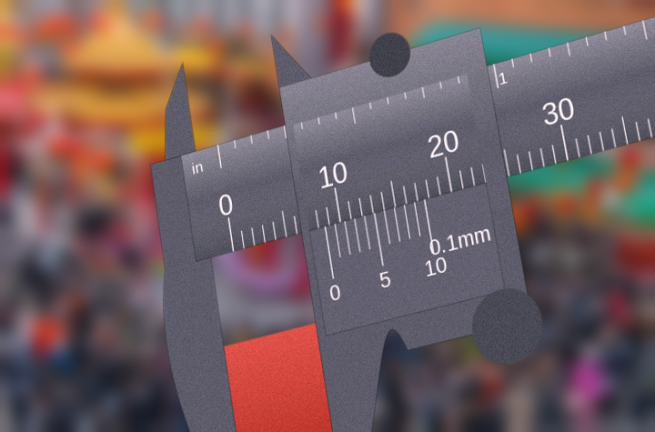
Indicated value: 8.6 mm
